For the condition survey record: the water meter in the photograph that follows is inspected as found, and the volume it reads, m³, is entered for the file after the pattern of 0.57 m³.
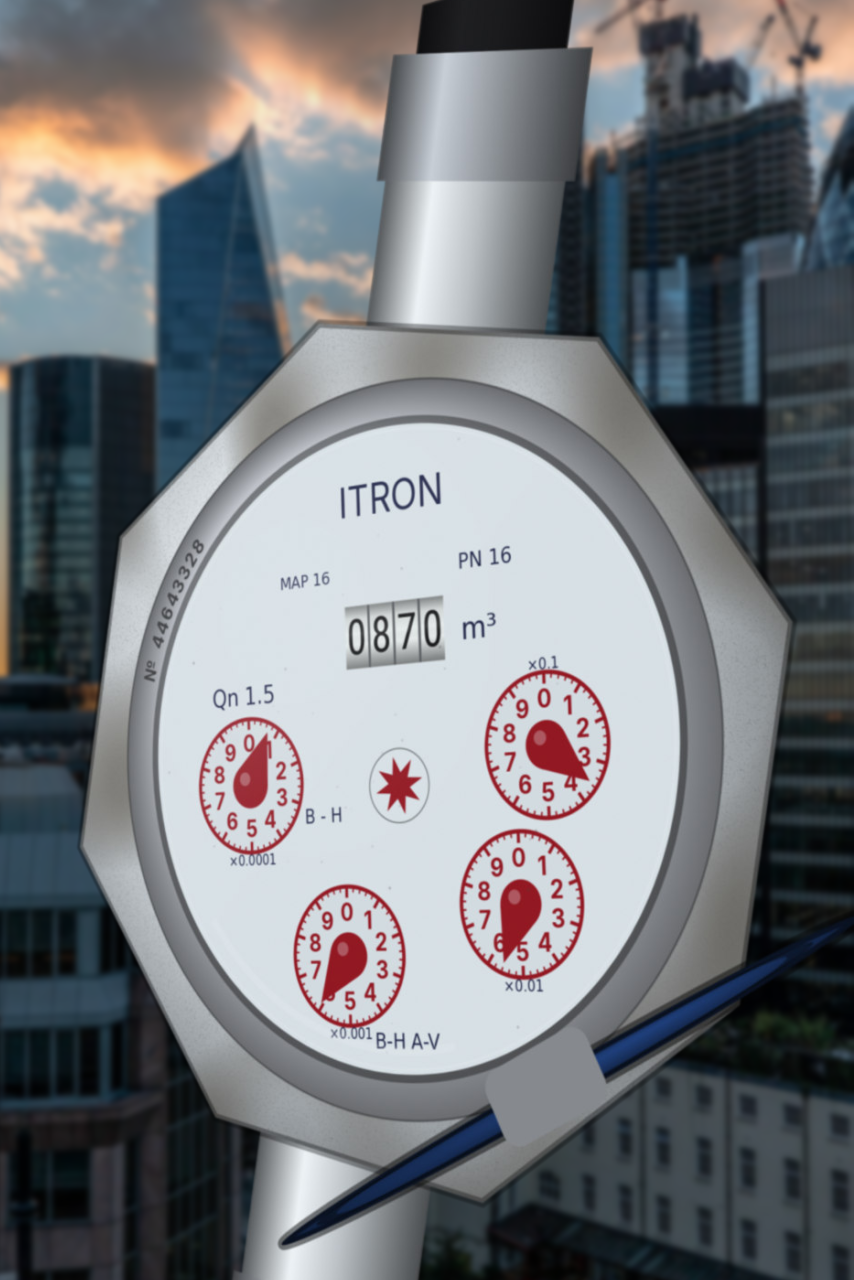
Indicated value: 870.3560 m³
